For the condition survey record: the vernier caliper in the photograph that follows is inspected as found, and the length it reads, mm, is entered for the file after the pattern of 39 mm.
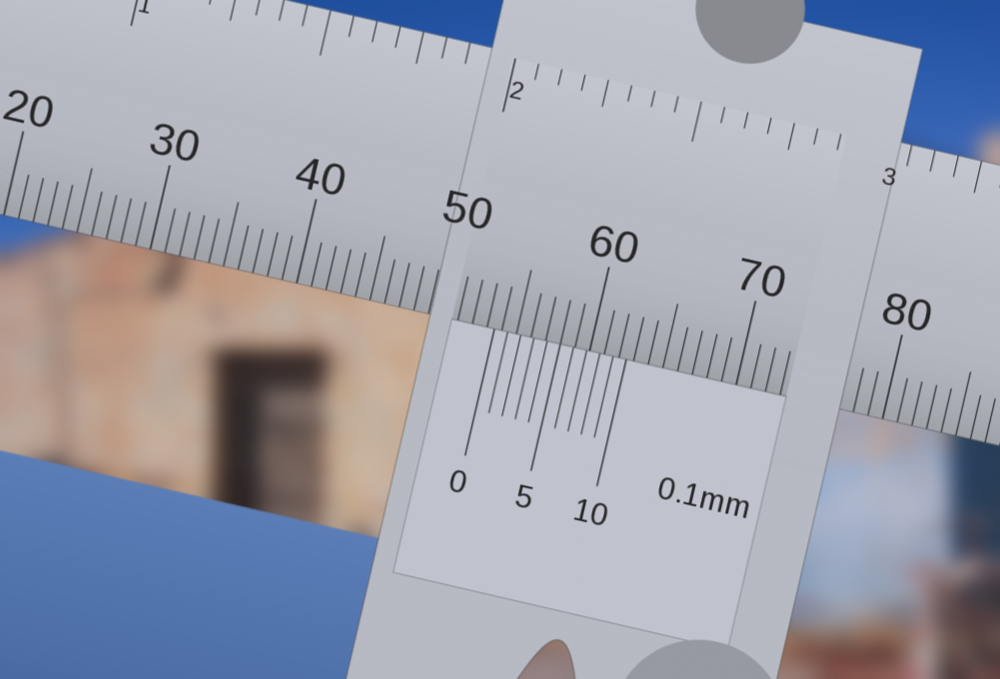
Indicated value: 53.5 mm
